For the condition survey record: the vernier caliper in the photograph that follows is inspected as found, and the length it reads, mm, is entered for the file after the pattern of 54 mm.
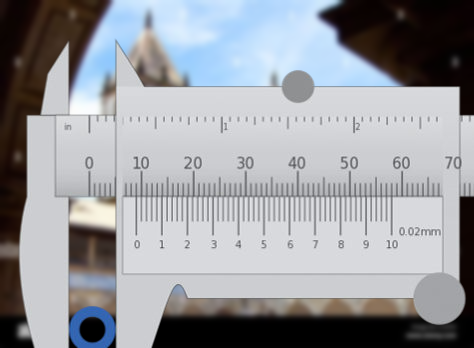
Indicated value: 9.0 mm
